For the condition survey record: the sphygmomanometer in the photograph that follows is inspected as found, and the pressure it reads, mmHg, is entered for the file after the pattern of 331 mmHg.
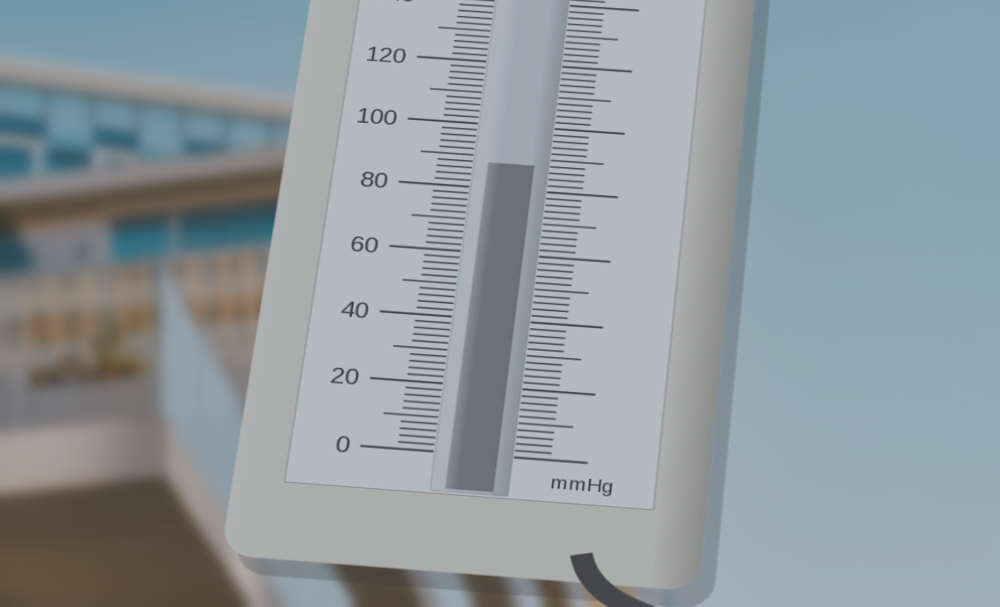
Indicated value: 88 mmHg
